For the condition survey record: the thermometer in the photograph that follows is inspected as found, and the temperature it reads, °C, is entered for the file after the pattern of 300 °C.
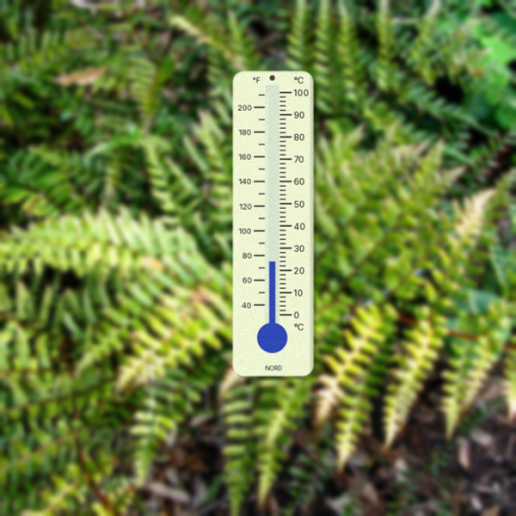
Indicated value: 24 °C
